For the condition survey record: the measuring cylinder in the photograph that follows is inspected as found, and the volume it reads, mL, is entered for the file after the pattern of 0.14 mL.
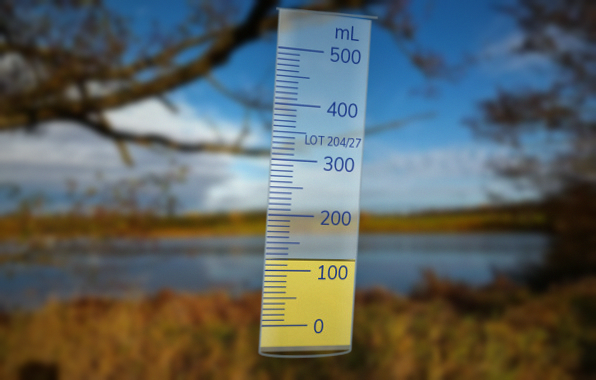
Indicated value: 120 mL
